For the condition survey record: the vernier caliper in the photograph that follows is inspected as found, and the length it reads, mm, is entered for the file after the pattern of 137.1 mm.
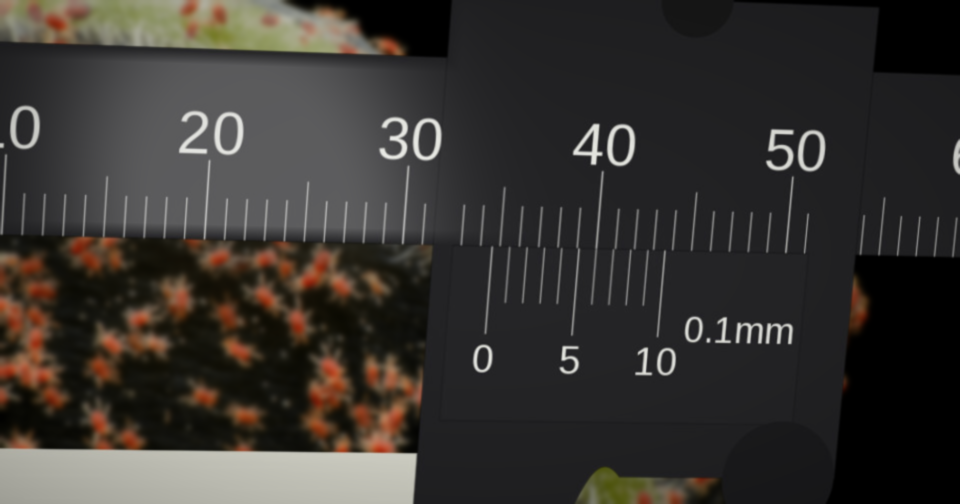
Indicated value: 34.6 mm
